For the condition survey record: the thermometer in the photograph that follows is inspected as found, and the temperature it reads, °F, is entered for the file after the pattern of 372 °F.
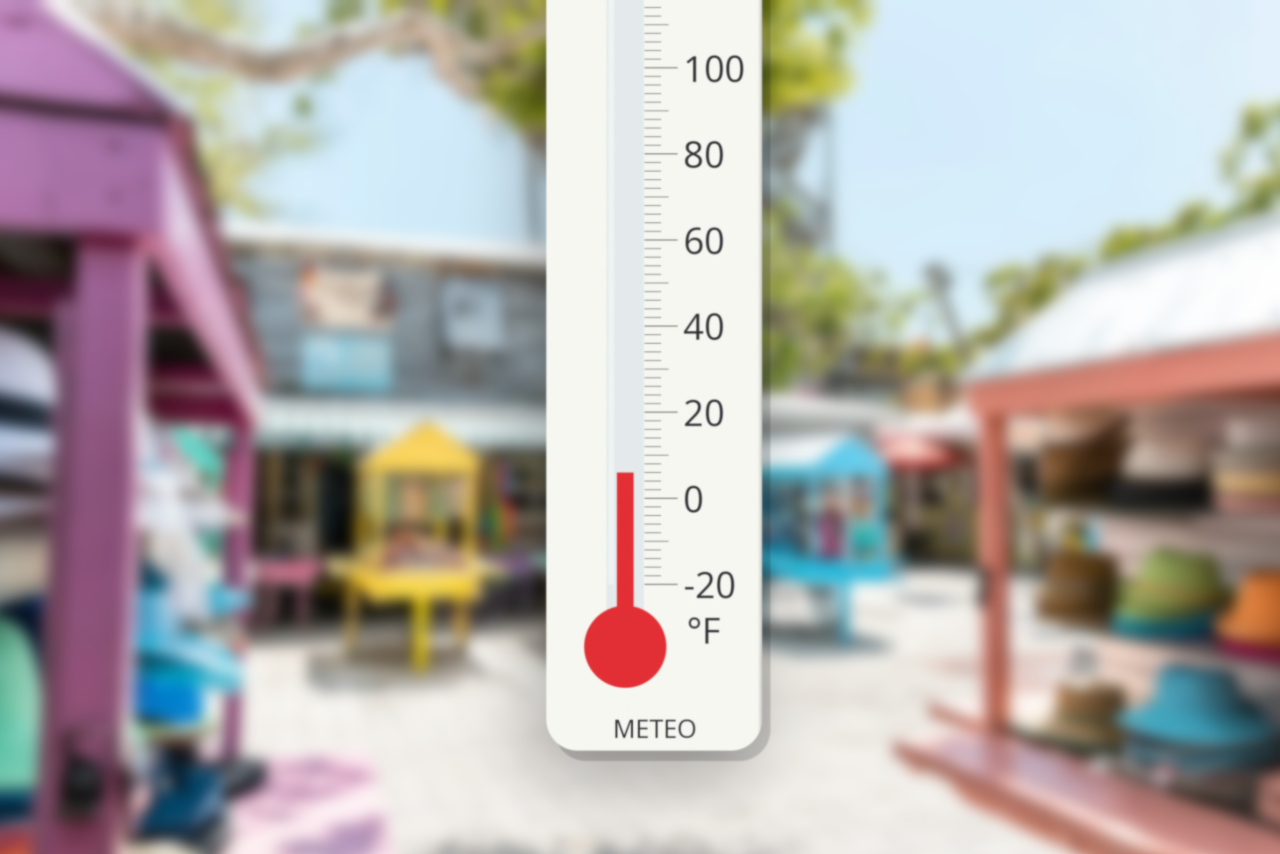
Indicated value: 6 °F
